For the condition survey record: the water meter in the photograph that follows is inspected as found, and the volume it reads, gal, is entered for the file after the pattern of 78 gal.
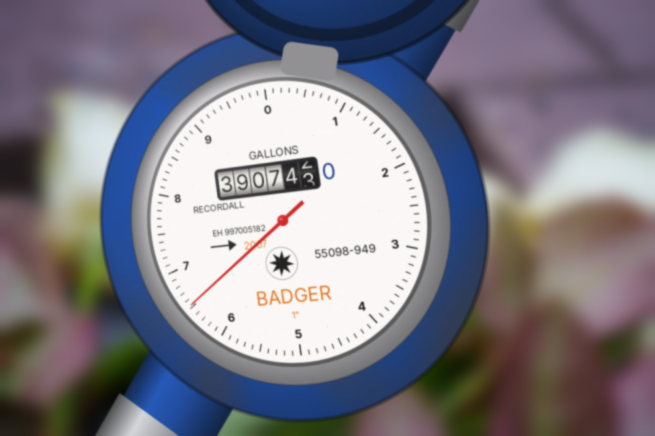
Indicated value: 3907426.5 gal
